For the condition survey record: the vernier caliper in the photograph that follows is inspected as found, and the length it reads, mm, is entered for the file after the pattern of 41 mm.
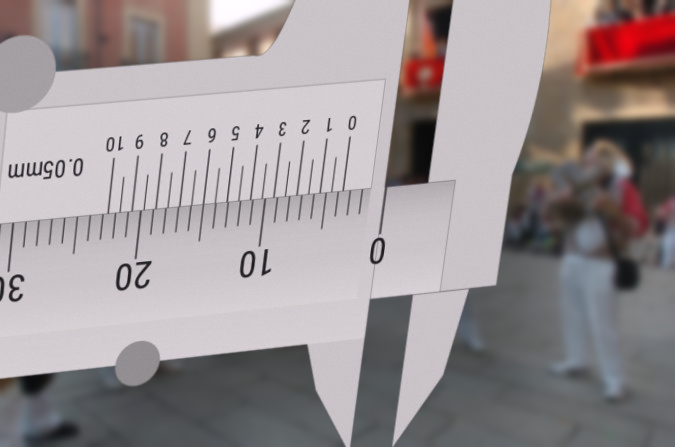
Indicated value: 3.6 mm
